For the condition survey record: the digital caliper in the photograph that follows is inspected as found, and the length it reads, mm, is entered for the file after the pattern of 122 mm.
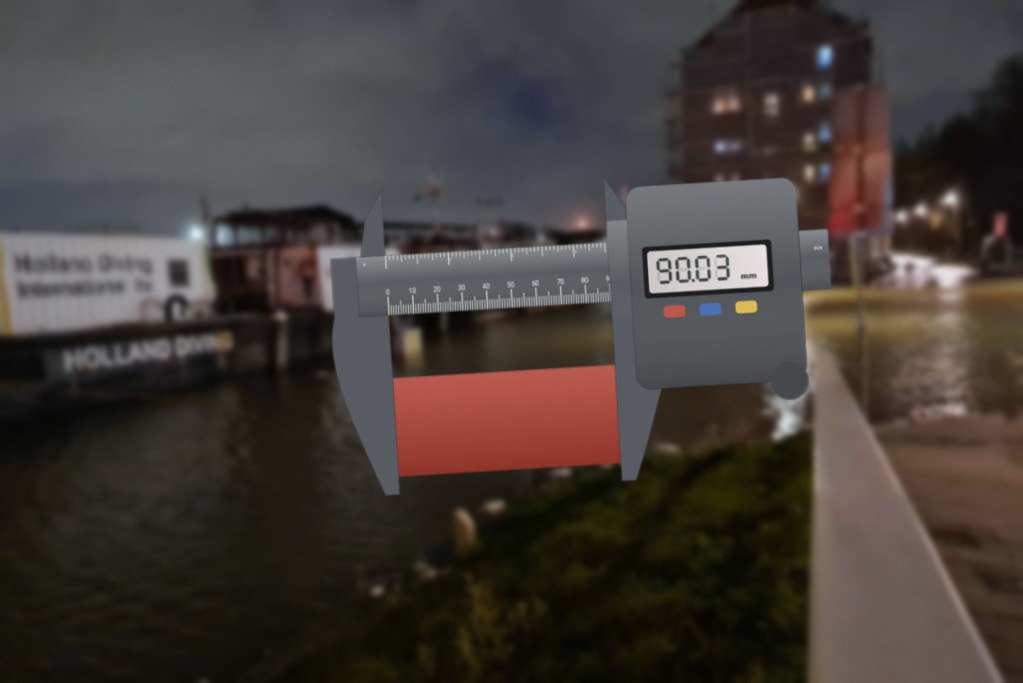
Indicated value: 90.03 mm
